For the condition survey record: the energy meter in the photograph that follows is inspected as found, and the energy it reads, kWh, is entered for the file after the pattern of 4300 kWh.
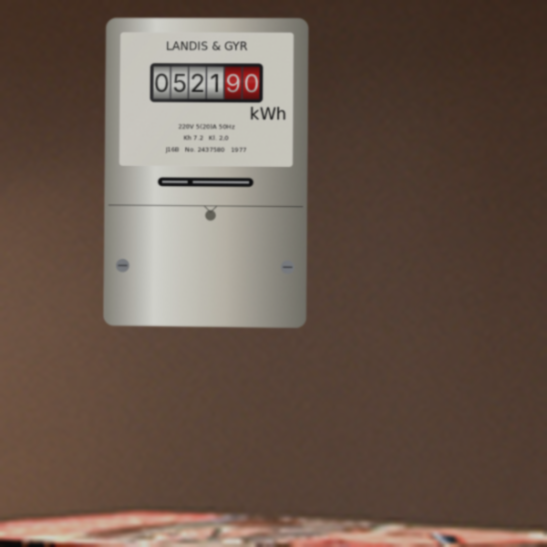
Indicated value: 521.90 kWh
